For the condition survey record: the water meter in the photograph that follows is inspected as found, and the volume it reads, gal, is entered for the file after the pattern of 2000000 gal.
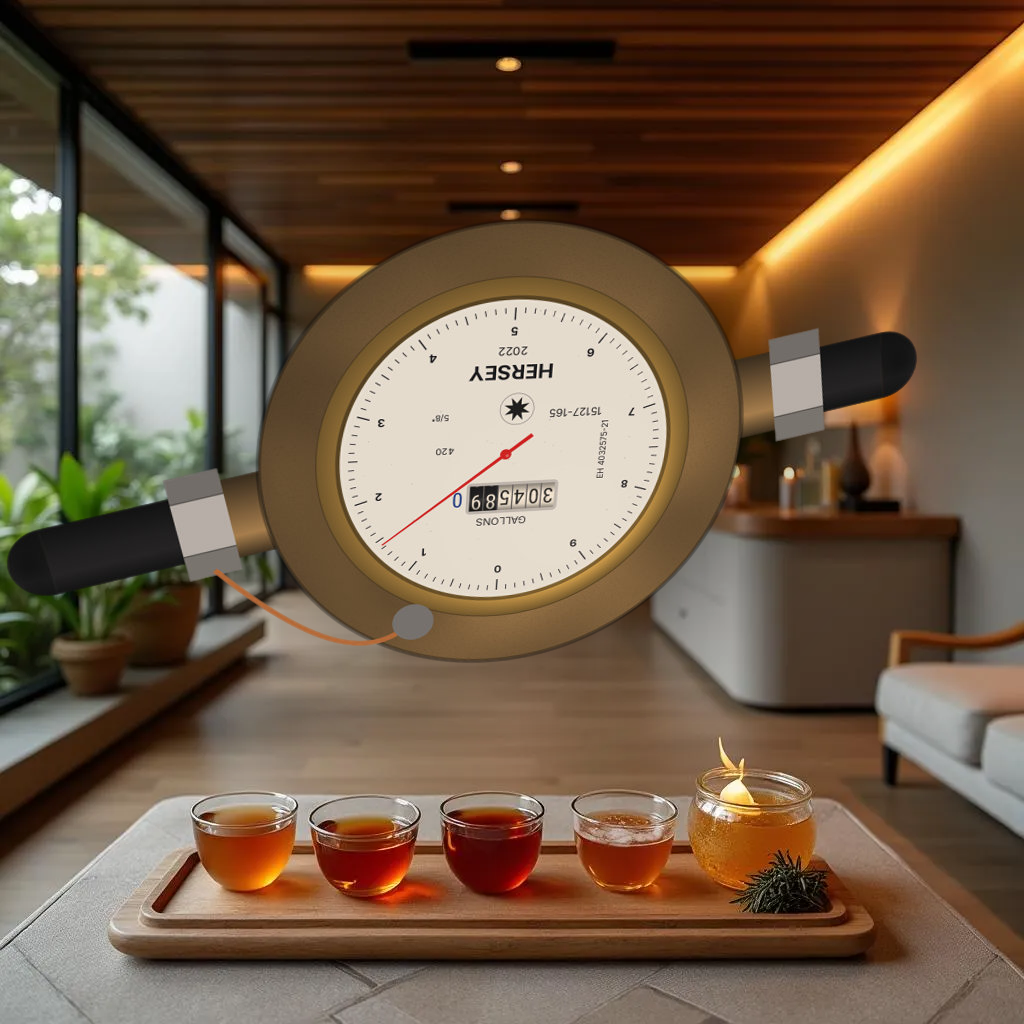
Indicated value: 3045891.4 gal
